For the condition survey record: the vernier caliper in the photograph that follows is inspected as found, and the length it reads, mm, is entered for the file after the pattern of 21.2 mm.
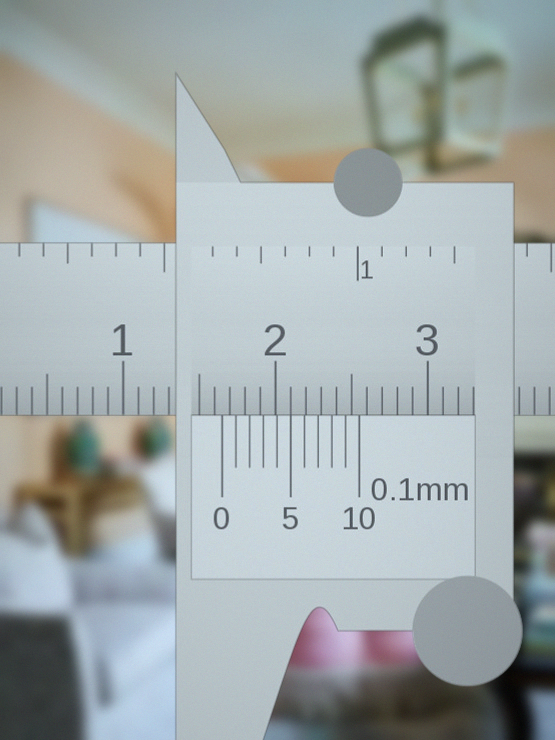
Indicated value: 16.5 mm
